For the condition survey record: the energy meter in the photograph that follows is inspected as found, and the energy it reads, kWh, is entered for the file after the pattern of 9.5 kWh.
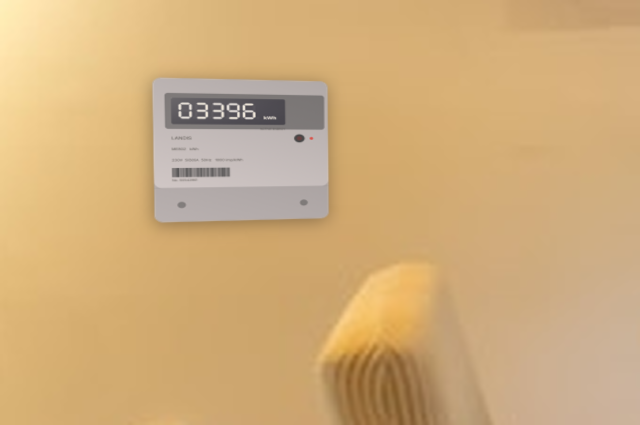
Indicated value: 3396 kWh
